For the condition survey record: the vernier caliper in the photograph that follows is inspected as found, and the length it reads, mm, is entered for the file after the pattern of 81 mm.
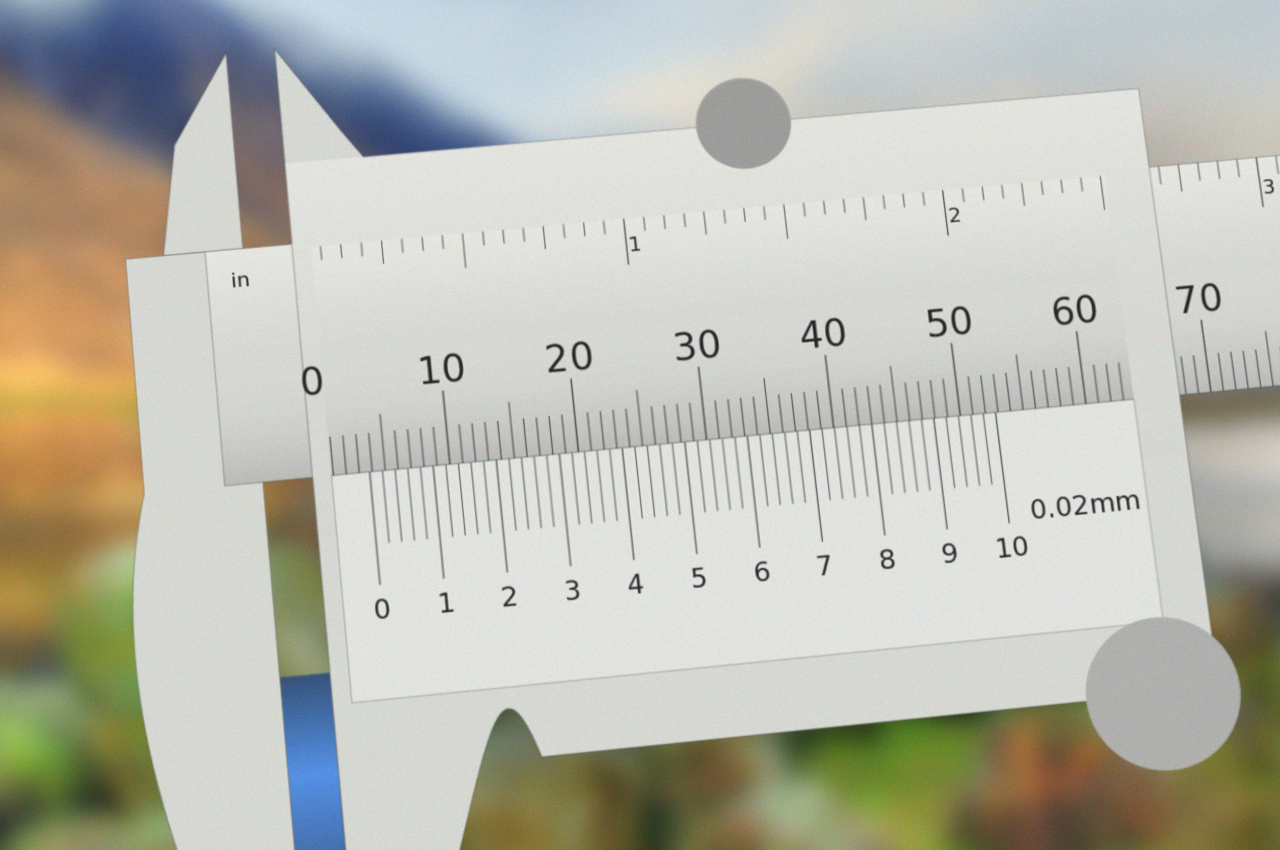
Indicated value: 3.8 mm
